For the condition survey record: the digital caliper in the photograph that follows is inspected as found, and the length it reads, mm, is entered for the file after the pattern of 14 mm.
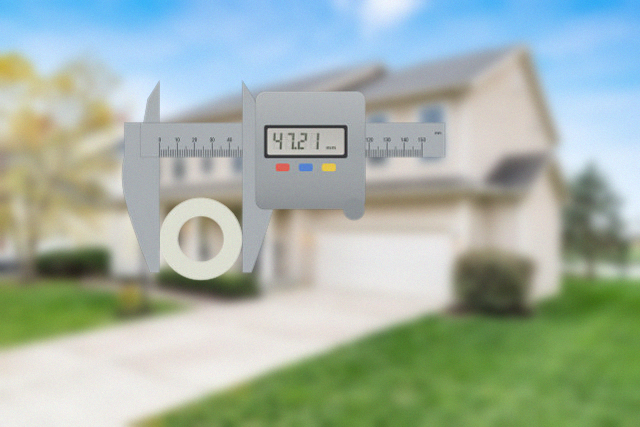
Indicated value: 47.21 mm
